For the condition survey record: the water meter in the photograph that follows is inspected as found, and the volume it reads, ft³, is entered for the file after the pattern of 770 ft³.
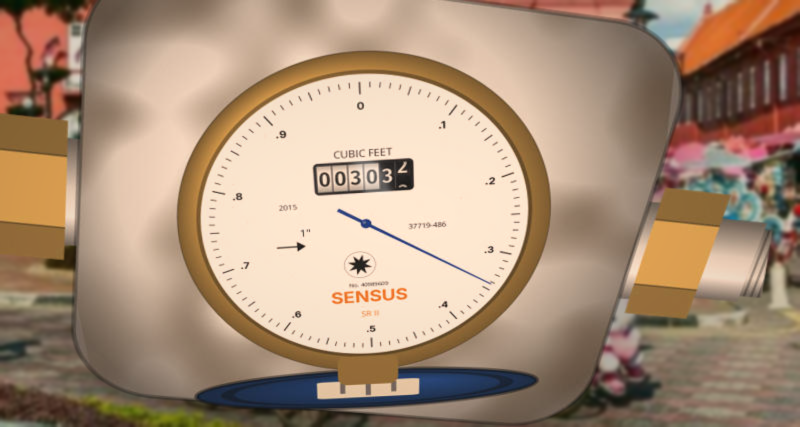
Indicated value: 3032.34 ft³
